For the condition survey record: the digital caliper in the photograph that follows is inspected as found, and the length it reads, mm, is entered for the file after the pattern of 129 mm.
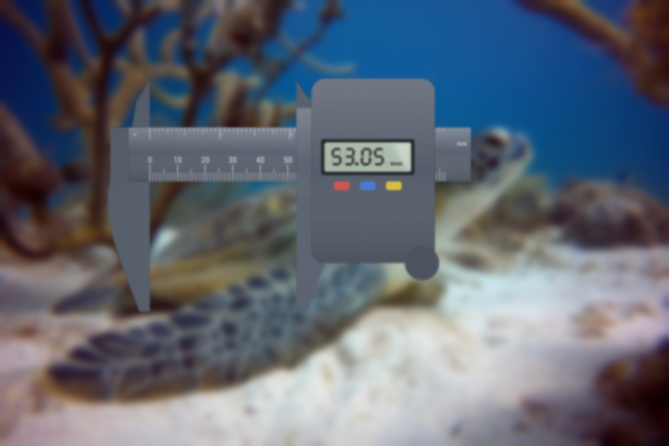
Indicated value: 53.05 mm
